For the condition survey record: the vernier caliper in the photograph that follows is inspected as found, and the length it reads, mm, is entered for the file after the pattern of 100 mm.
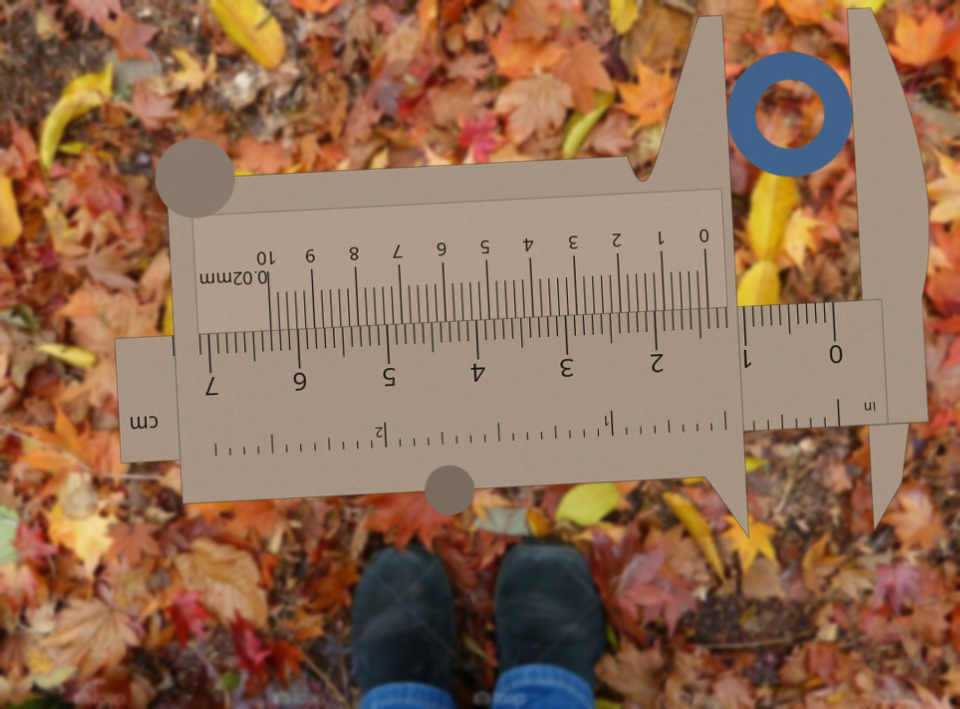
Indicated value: 14.0 mm
